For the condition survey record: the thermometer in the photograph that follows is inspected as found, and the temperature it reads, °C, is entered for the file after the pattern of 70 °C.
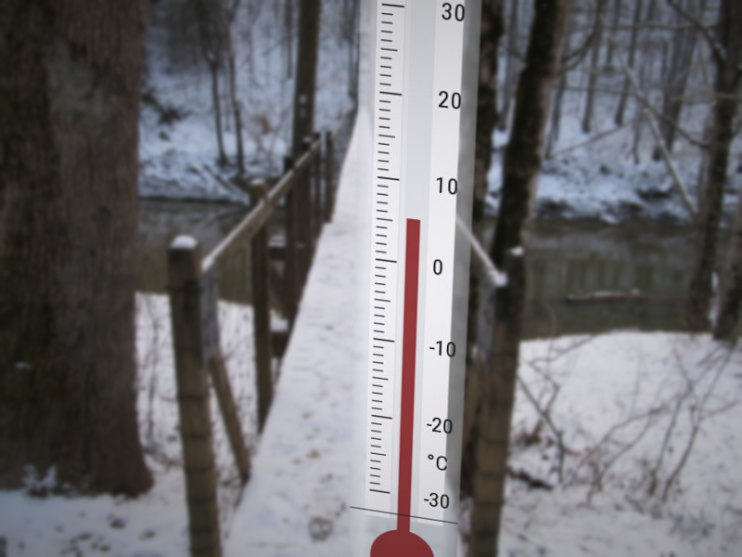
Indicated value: 5.5 °C
